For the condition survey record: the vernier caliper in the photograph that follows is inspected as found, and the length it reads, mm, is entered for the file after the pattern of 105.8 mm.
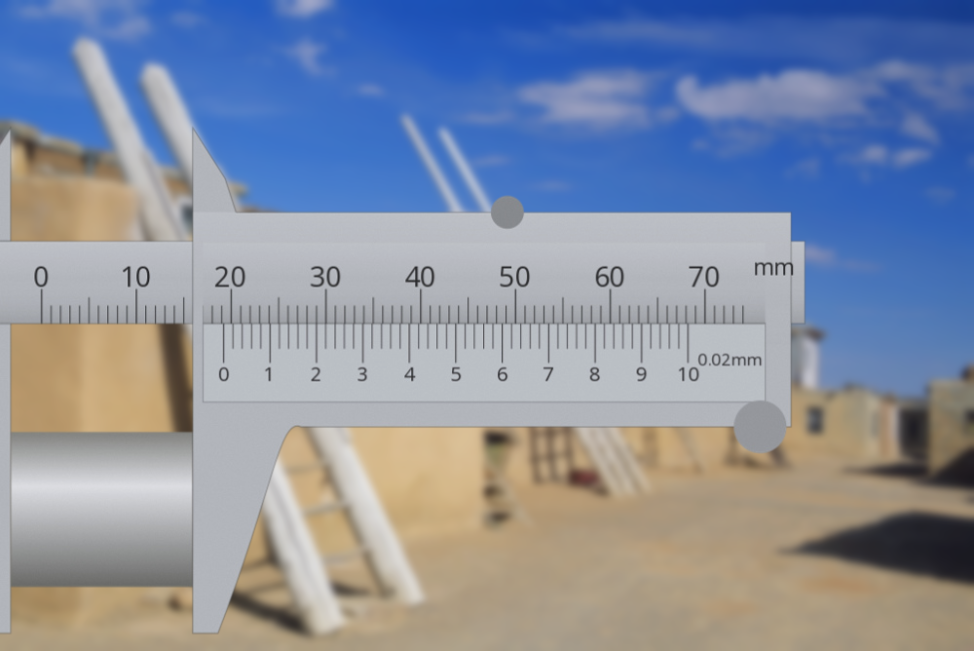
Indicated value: 19.2 mm
